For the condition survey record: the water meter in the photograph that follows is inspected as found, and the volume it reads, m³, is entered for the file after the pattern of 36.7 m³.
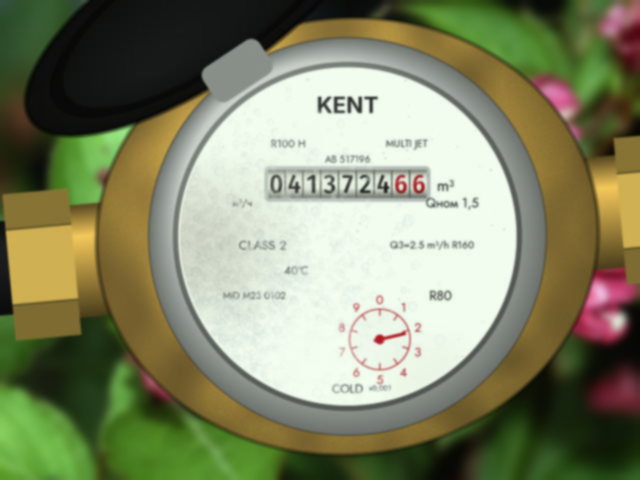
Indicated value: 413724.662 m³
